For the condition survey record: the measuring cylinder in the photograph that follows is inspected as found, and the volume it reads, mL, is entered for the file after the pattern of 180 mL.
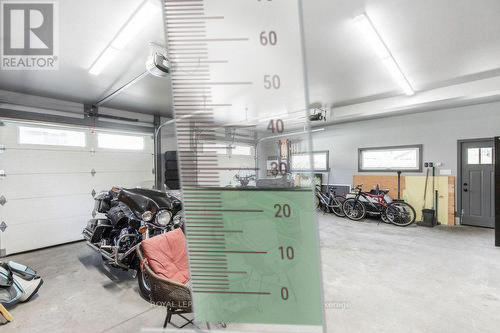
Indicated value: 25 mL
